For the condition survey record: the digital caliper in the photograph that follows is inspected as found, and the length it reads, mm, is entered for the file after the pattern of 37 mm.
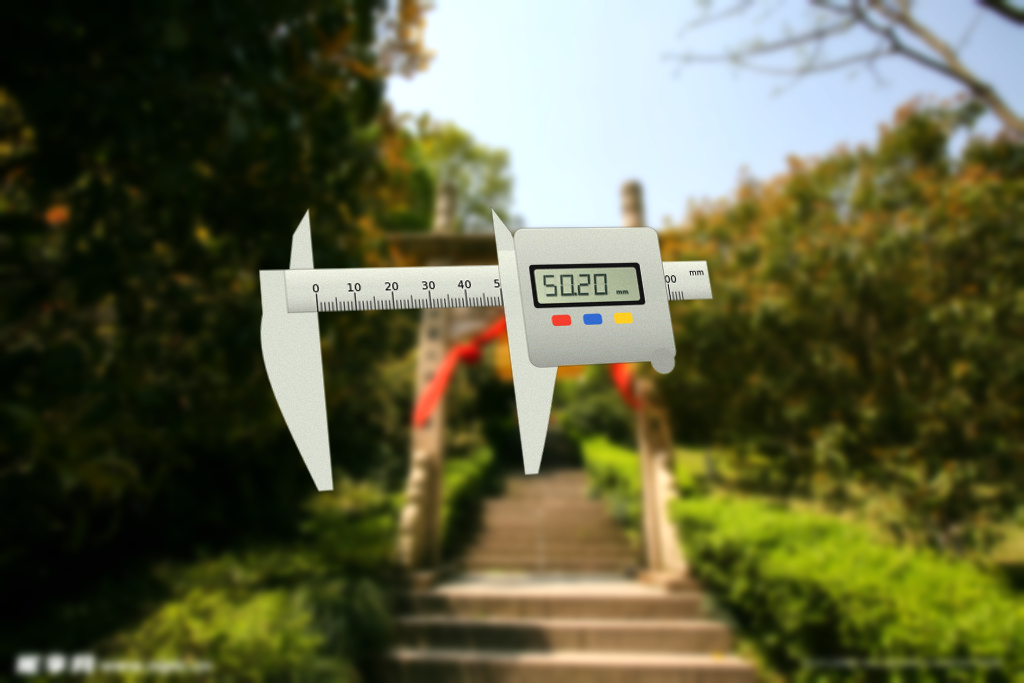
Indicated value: 50.20 mm
